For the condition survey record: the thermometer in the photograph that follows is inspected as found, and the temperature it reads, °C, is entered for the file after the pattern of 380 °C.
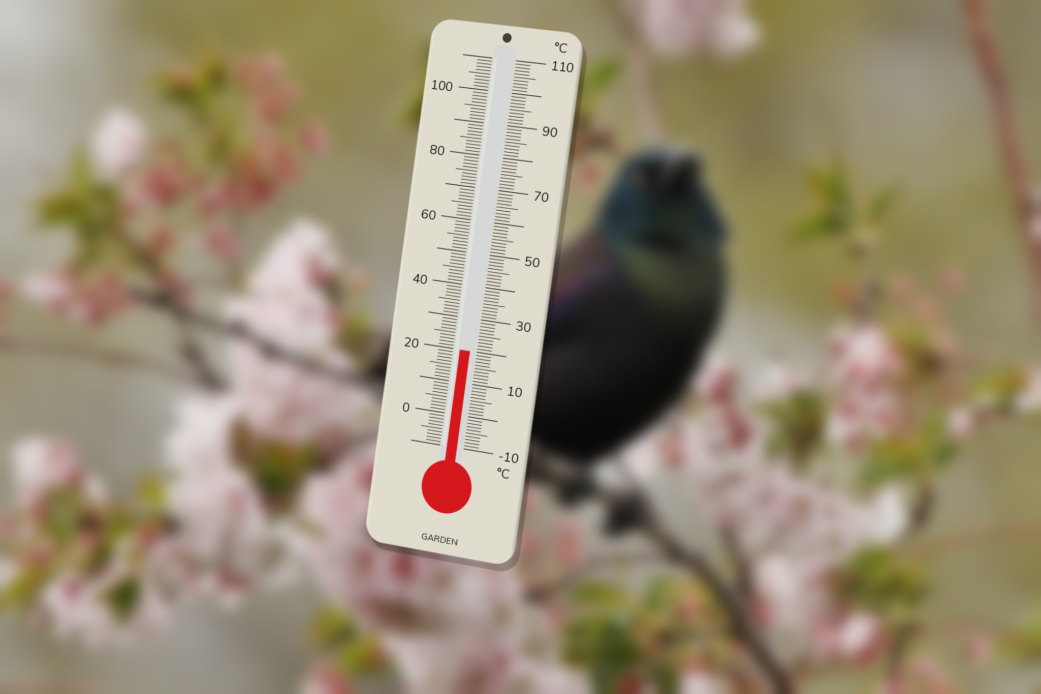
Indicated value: 20 °C
